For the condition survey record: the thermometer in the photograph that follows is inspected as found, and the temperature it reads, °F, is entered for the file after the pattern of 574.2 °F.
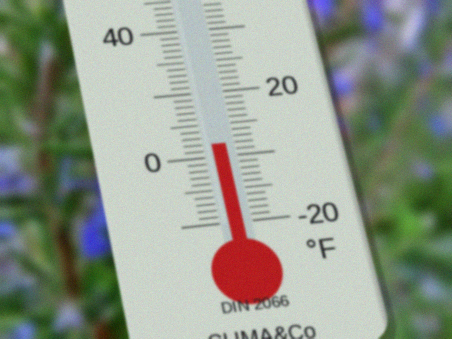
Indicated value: 4 °F
